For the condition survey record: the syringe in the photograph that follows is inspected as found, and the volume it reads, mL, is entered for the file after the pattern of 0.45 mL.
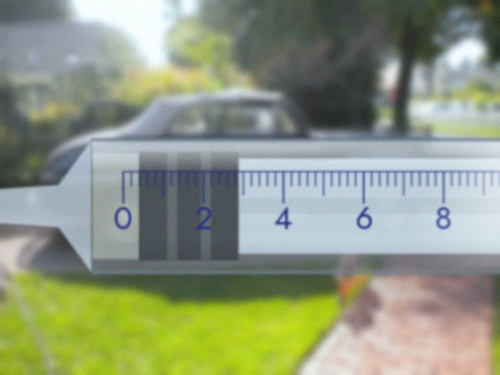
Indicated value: 0.4 mL
